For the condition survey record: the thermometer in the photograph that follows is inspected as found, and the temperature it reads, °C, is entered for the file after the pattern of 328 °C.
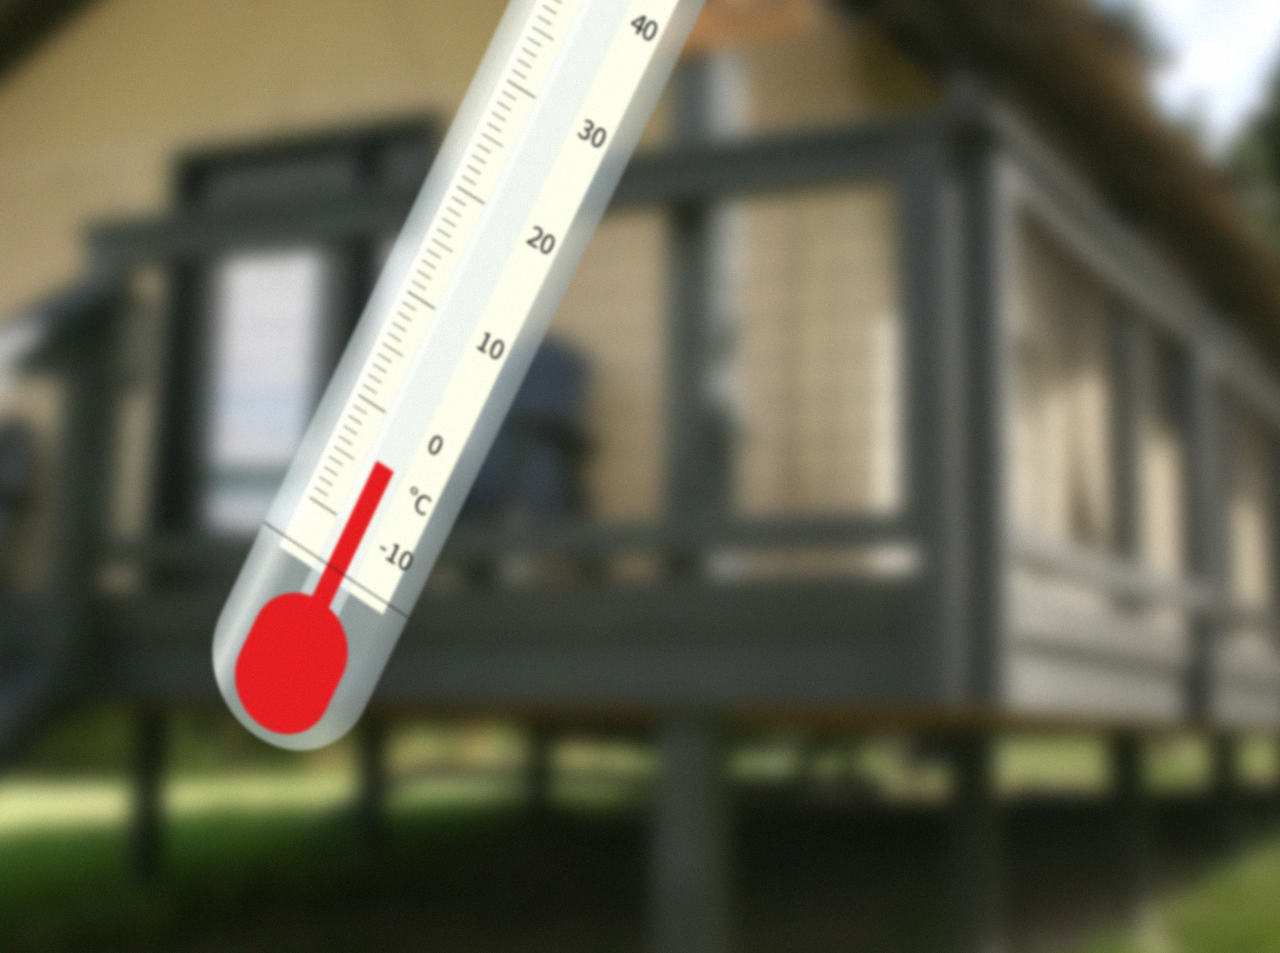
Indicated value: -4 °C
